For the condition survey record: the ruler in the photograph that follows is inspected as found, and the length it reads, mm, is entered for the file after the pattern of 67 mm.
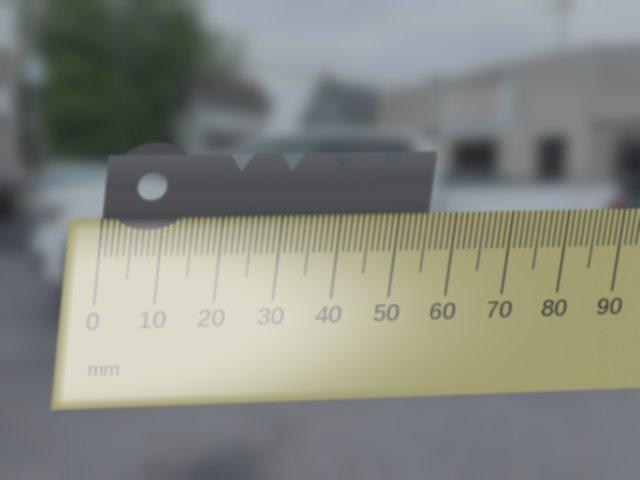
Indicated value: 55 mm
